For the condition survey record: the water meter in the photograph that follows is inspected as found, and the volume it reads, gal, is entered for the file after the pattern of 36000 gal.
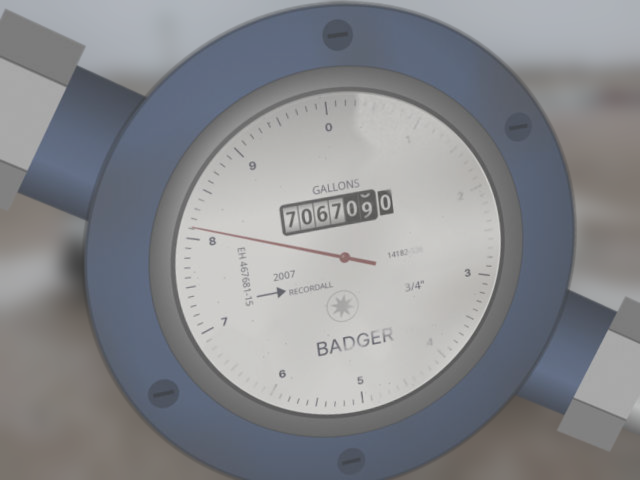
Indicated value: 7067088.1 gal
